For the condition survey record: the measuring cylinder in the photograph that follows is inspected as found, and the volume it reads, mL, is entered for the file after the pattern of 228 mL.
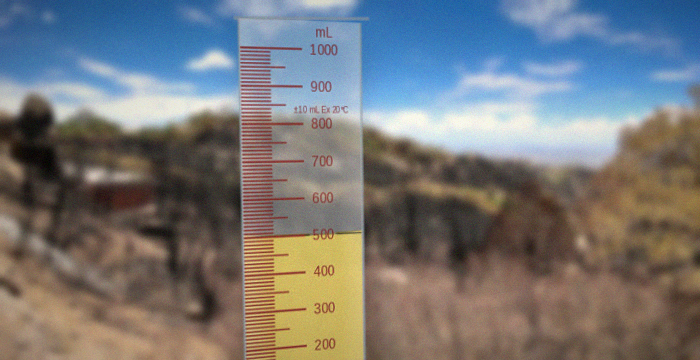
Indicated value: 500 mL
